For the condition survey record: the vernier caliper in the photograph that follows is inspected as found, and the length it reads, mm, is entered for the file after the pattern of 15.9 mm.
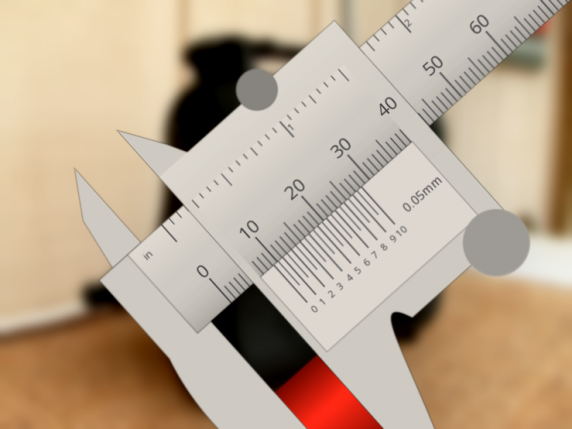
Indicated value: 9.2 mm
